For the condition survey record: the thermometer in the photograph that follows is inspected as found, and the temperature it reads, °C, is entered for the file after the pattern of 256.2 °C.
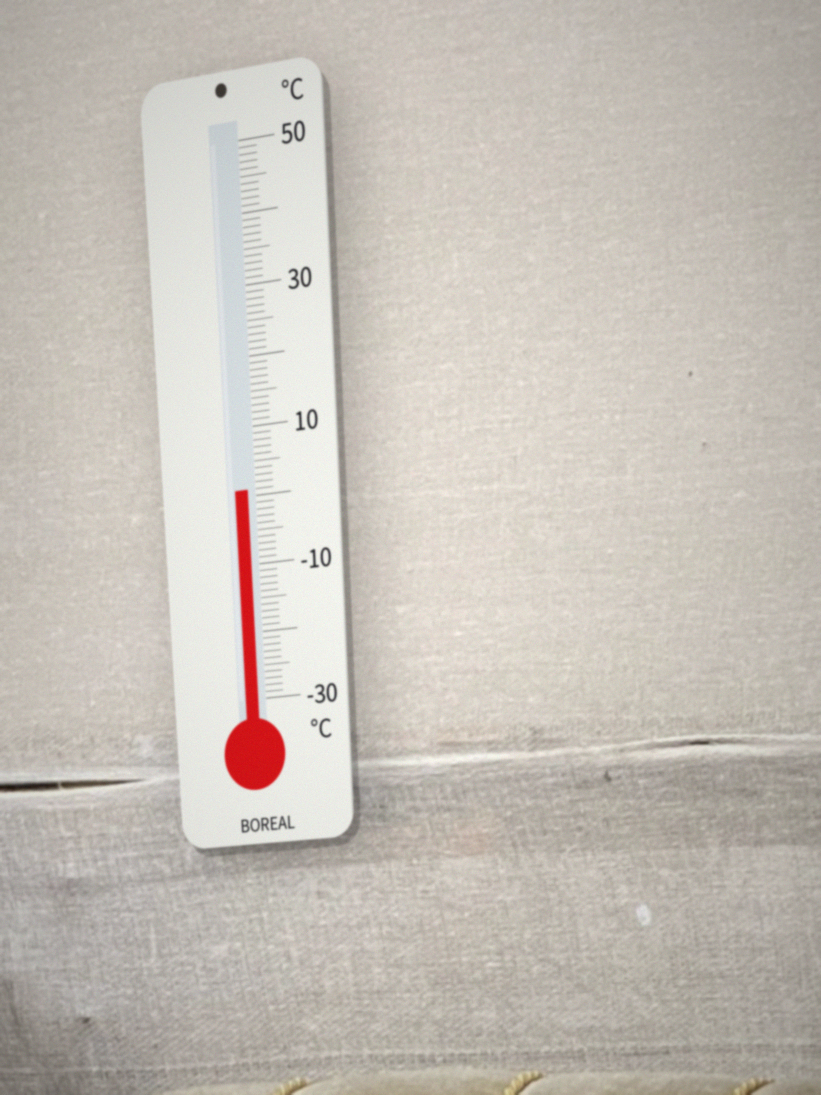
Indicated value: 1 °C
